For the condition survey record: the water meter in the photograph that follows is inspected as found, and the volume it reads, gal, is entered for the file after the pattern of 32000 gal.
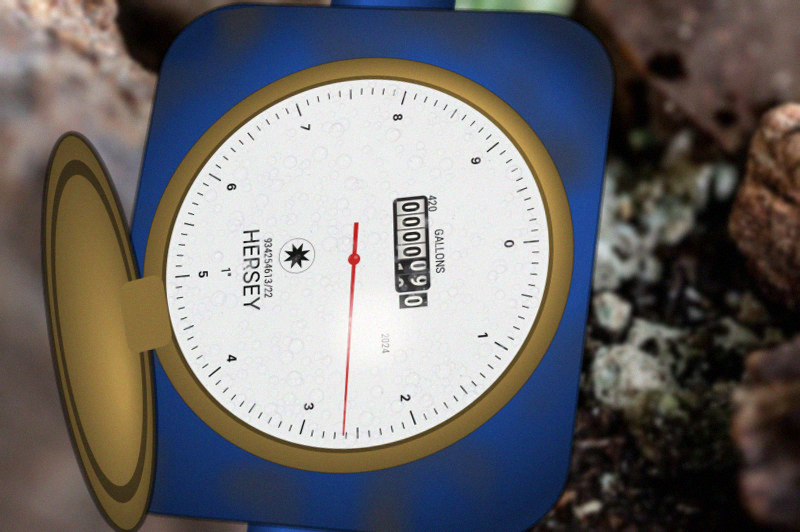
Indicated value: 92.6 gal
